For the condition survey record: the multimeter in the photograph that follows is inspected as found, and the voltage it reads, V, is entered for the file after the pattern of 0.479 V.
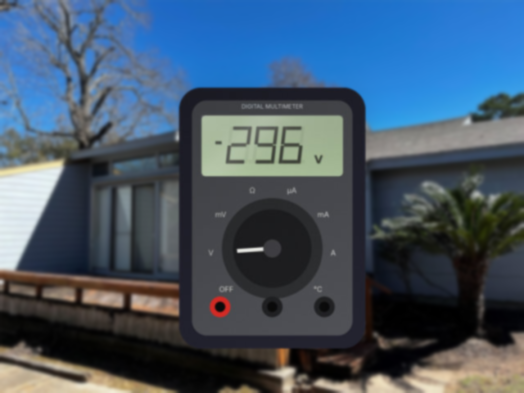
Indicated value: -296 V
